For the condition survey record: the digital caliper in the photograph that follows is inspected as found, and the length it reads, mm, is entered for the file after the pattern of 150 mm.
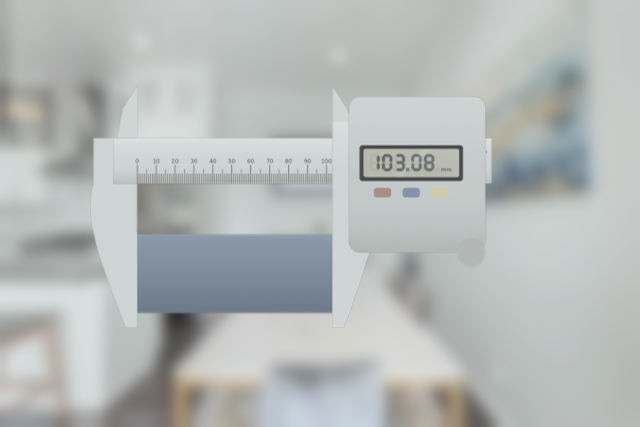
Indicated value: 103.08 mm
